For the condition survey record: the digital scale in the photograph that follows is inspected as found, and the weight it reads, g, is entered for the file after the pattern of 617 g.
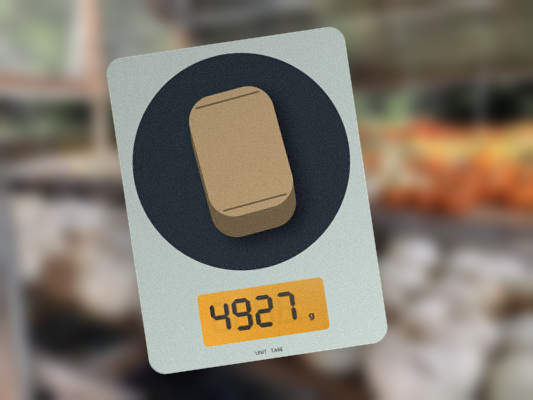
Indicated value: 4927 g
